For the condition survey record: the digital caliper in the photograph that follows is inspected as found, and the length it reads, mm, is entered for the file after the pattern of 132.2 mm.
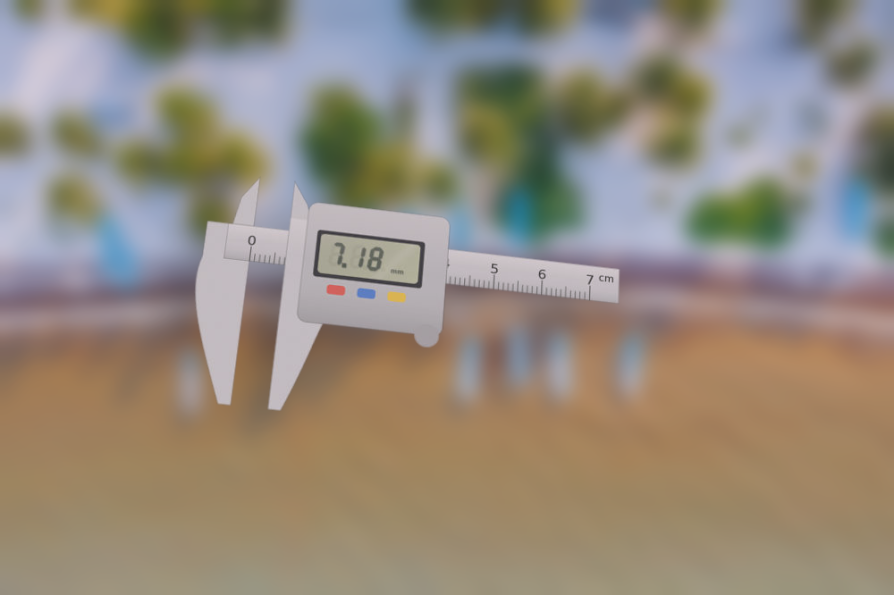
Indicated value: 7.18 mm
